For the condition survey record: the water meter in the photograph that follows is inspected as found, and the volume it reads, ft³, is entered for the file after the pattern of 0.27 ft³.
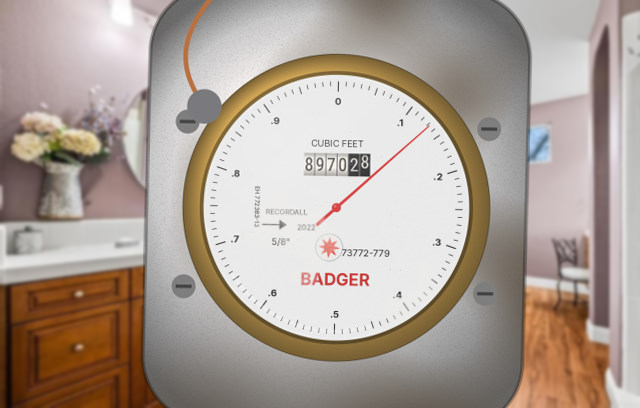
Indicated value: 897028.13 ft³
